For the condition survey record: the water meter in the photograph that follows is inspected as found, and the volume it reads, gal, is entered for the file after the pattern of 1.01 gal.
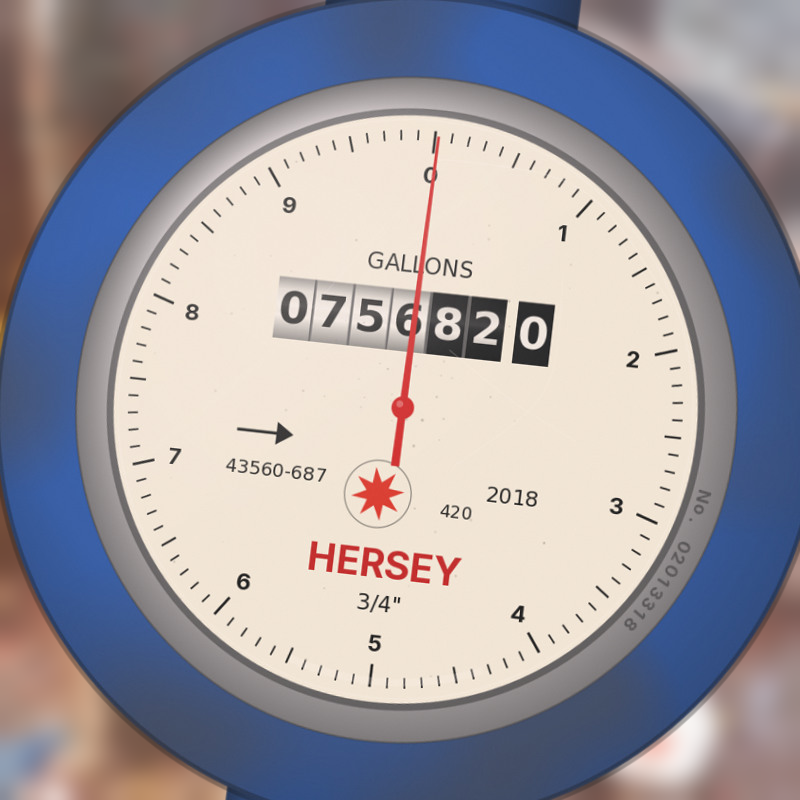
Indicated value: 756820.0 gal
